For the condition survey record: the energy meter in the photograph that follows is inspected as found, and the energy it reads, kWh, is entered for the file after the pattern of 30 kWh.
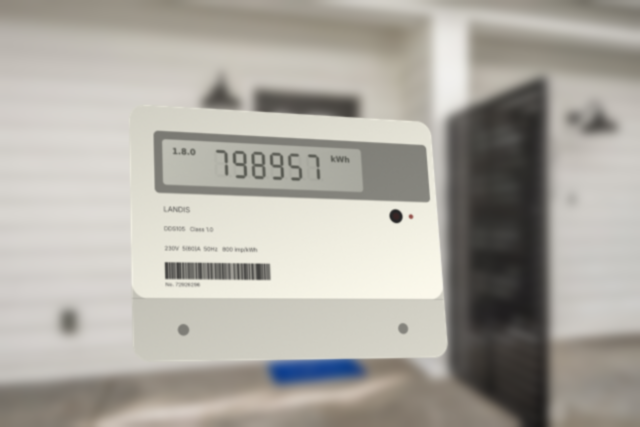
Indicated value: 798957 kWh
